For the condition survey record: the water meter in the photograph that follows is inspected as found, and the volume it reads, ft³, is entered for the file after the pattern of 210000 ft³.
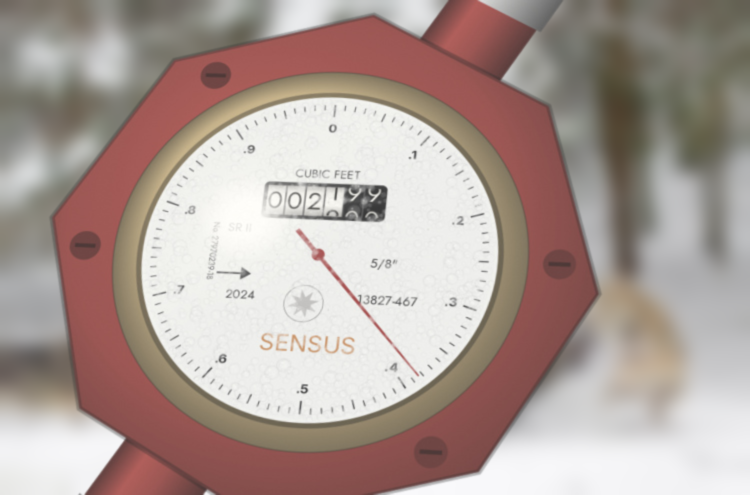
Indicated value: 2199.38 ft³
